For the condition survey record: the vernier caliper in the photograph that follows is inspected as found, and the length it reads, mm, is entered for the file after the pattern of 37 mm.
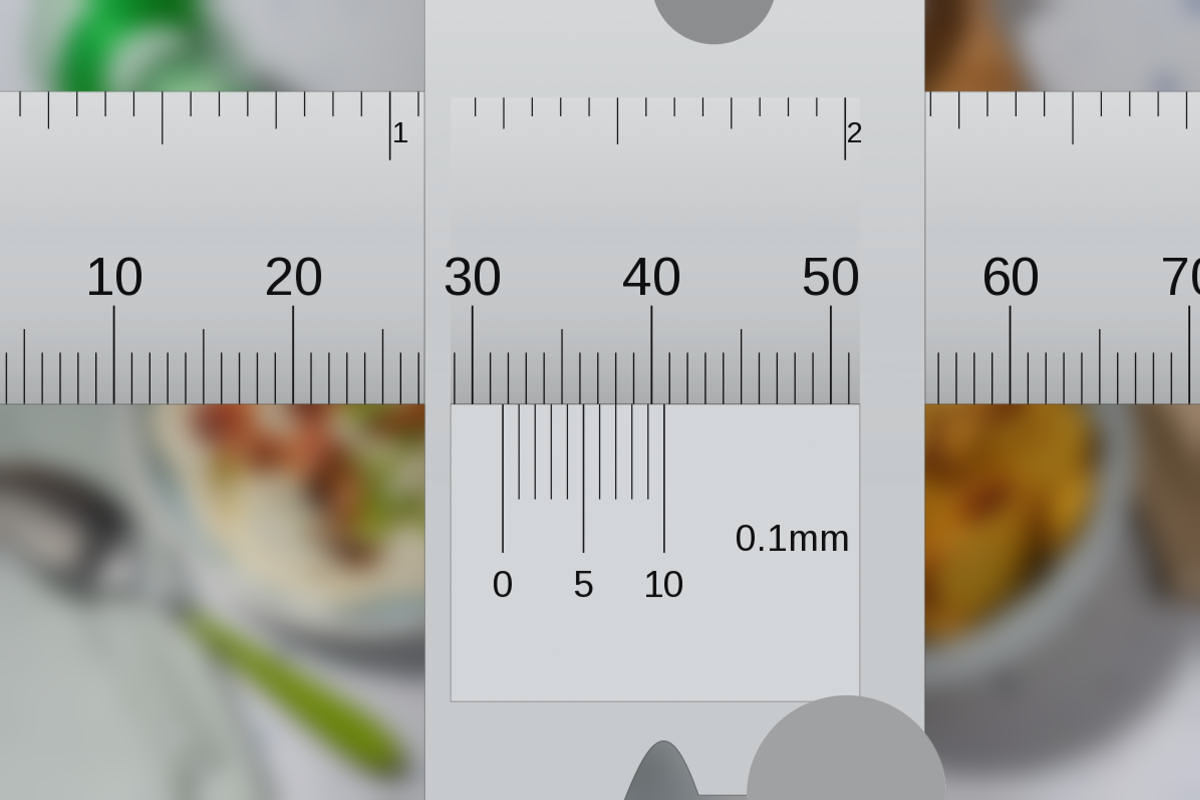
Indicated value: 31.7 mm
